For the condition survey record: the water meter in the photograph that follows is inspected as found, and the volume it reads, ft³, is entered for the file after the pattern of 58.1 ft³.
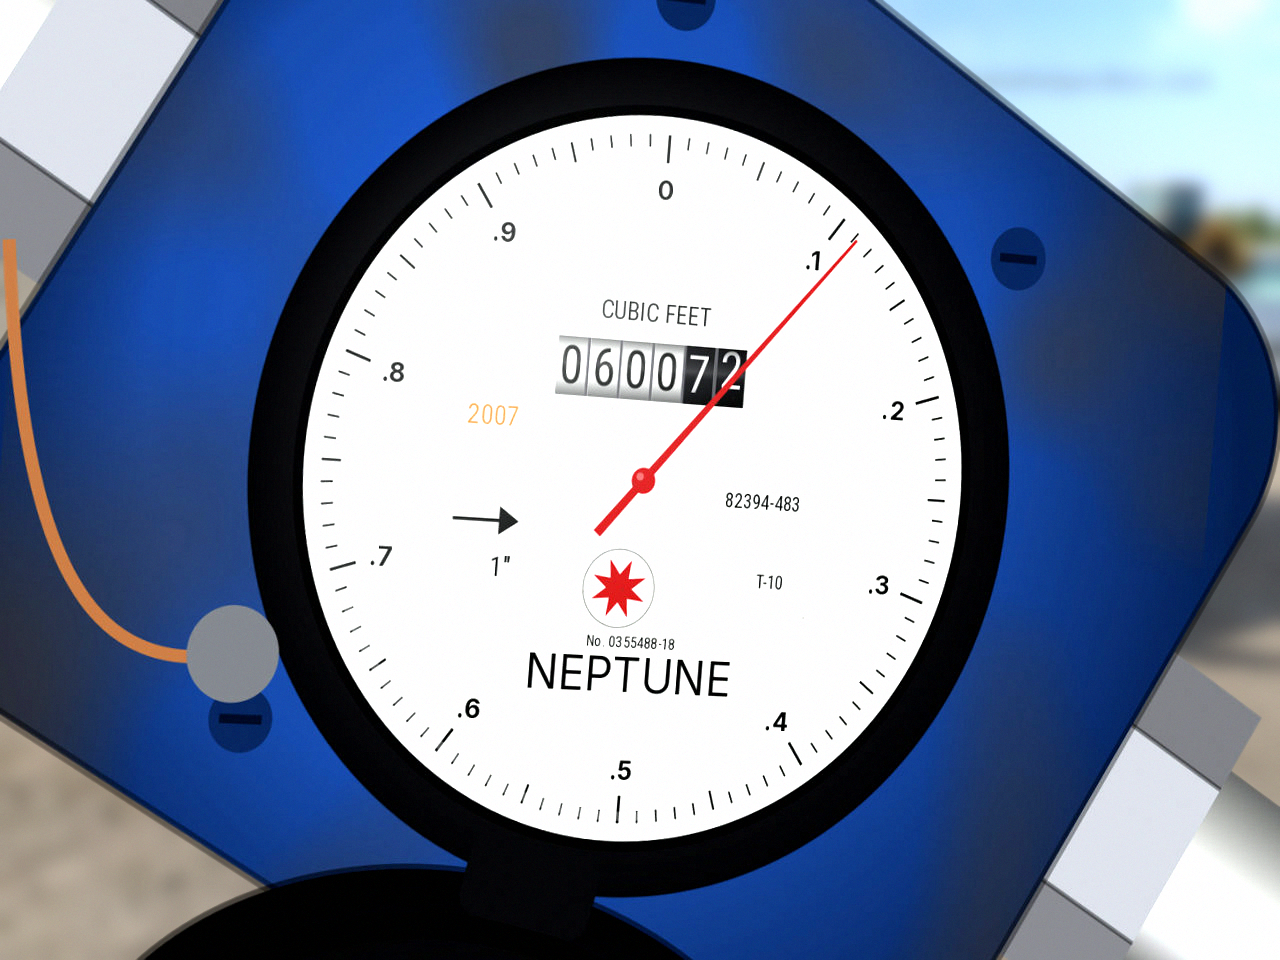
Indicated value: 60072.11 ft³
